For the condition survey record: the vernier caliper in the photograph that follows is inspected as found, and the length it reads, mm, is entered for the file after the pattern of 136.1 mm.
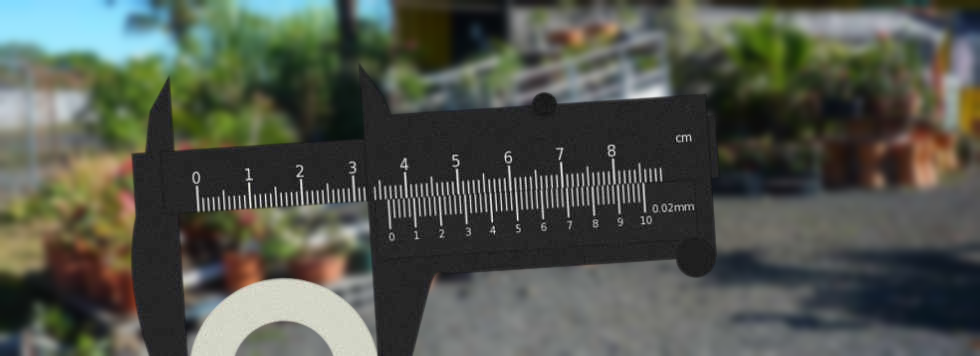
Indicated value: 36.5 mm
